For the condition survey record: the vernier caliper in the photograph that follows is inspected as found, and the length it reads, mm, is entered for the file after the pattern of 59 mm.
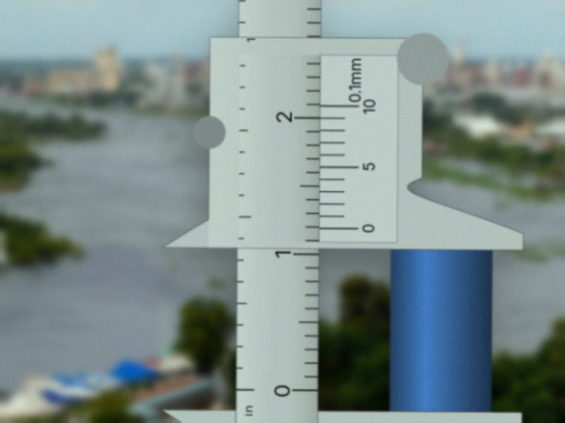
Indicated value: 11.9 mm
